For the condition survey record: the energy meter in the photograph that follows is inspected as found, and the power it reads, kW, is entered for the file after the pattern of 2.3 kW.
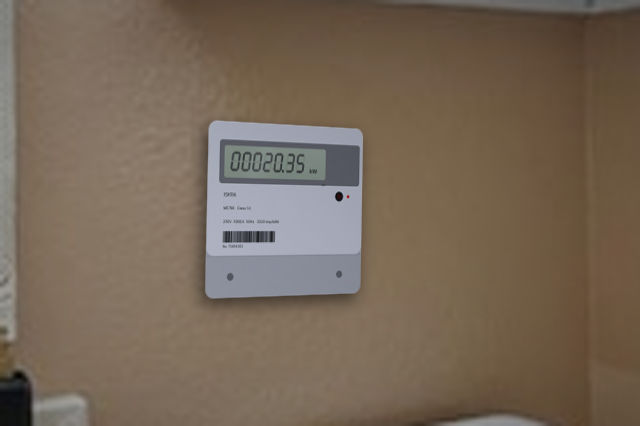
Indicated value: 20.35 kW
